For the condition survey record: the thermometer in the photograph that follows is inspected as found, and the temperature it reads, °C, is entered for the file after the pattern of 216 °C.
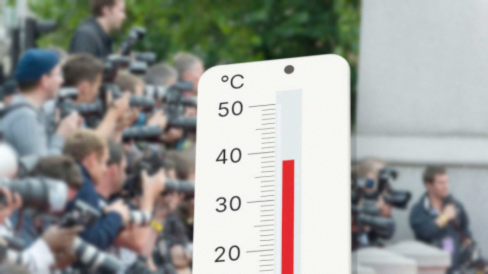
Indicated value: 38 °C
